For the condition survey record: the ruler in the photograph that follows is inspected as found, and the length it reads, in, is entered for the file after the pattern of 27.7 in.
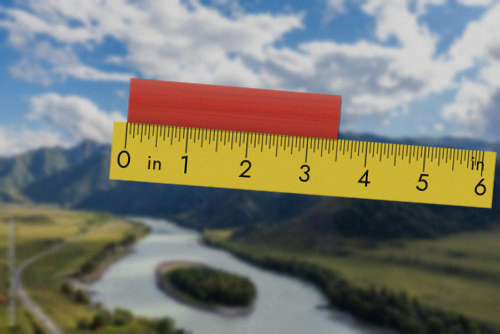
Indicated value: 3.5 in
